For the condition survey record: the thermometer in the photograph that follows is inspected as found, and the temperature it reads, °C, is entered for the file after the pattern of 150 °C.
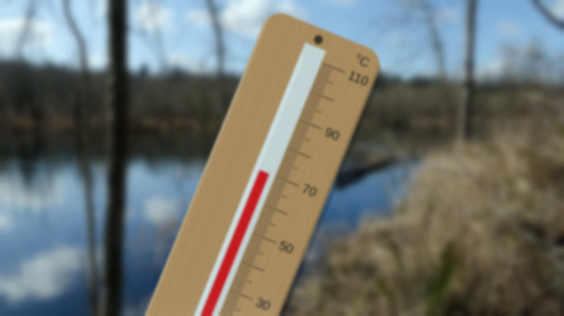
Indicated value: 70 °C
